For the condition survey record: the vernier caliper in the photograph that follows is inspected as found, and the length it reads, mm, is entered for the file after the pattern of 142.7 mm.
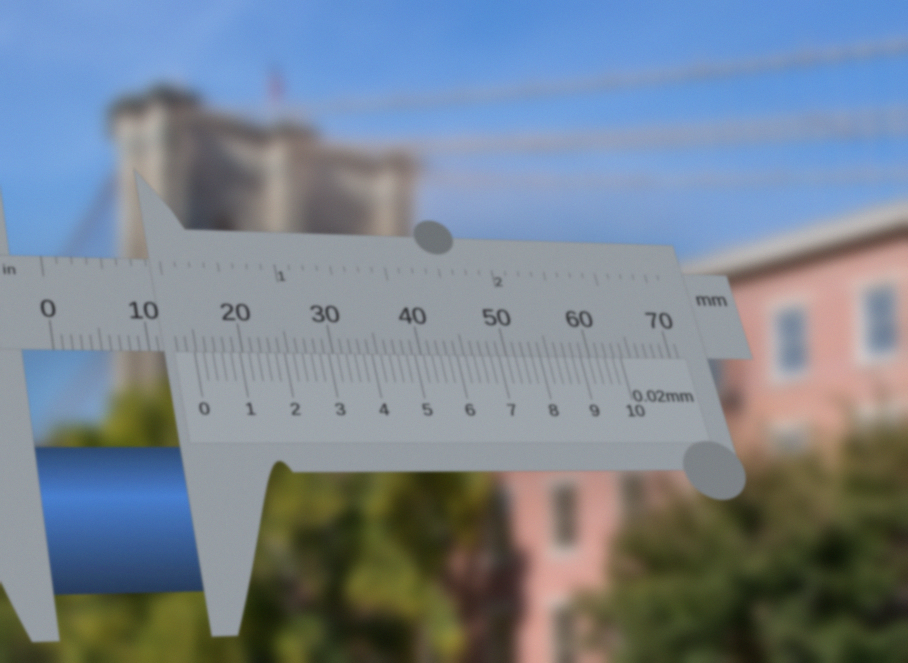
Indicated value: 14.8 mm
